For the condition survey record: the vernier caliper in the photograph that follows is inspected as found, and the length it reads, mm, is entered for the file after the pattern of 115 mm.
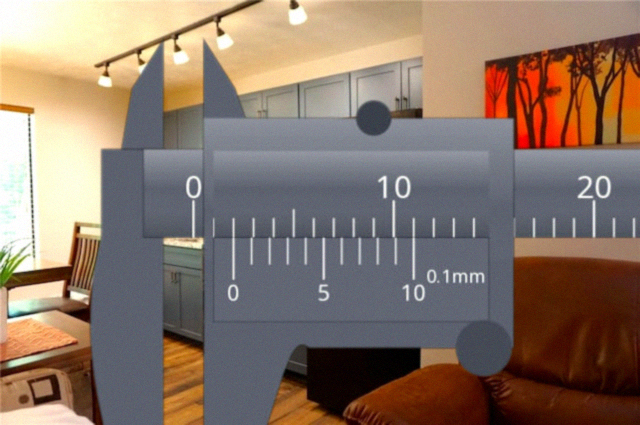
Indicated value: 2.0 mm
